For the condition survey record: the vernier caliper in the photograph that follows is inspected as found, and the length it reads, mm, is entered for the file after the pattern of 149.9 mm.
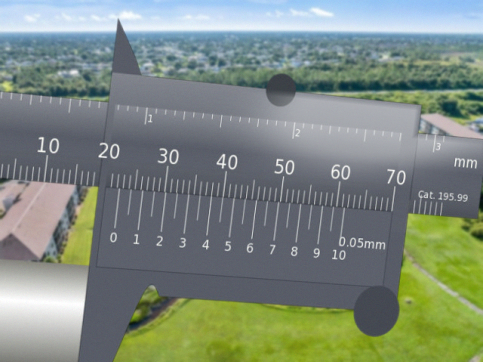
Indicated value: 22.4 mm
